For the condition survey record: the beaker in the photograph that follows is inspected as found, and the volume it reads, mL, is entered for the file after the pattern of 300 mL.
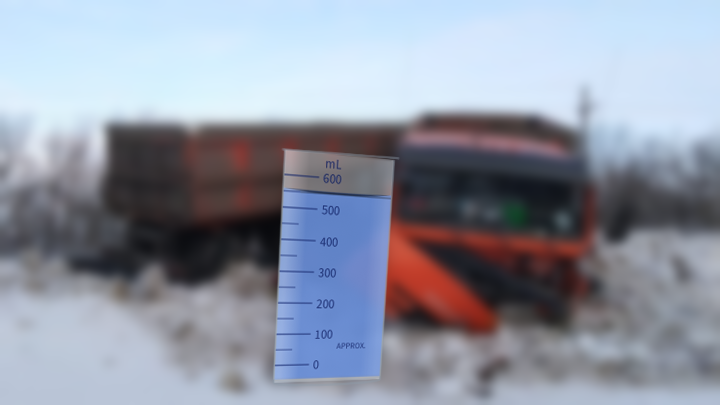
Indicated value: 550 mL
